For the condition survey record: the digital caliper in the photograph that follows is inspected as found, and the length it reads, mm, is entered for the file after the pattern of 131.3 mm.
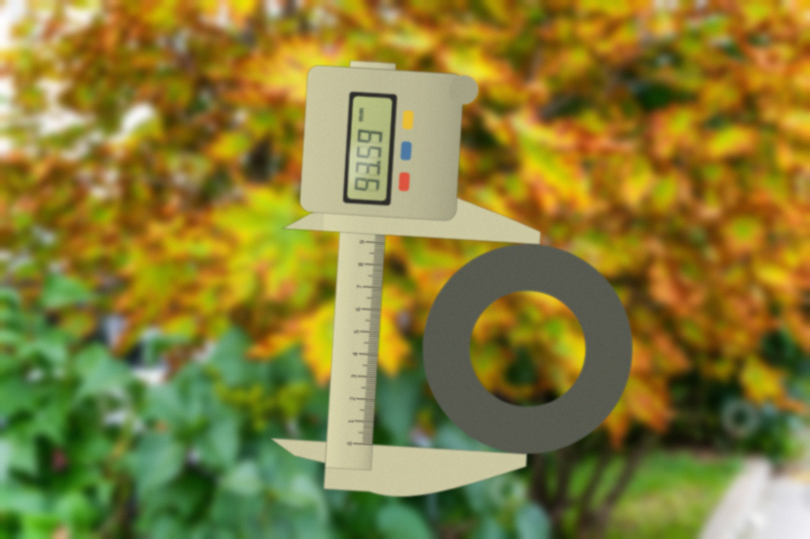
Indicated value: 93.59 mm
